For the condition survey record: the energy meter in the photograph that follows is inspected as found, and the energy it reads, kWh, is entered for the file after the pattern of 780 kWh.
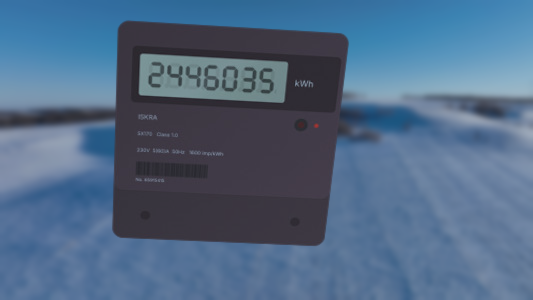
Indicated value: 2446035 kWh
